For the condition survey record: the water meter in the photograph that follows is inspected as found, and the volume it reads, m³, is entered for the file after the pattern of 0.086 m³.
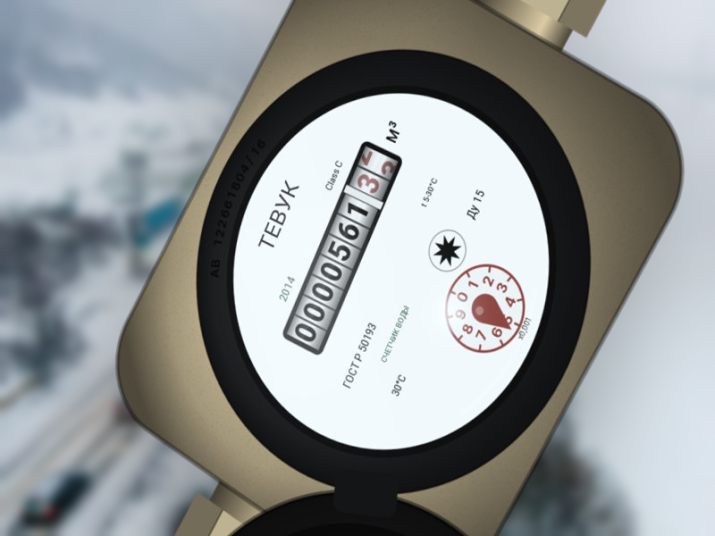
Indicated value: 561.325 m³
